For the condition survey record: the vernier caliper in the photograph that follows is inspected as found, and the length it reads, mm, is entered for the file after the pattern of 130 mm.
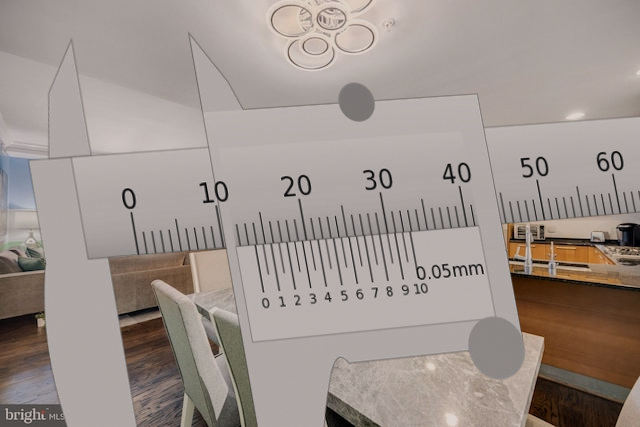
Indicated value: 13.8 mm
